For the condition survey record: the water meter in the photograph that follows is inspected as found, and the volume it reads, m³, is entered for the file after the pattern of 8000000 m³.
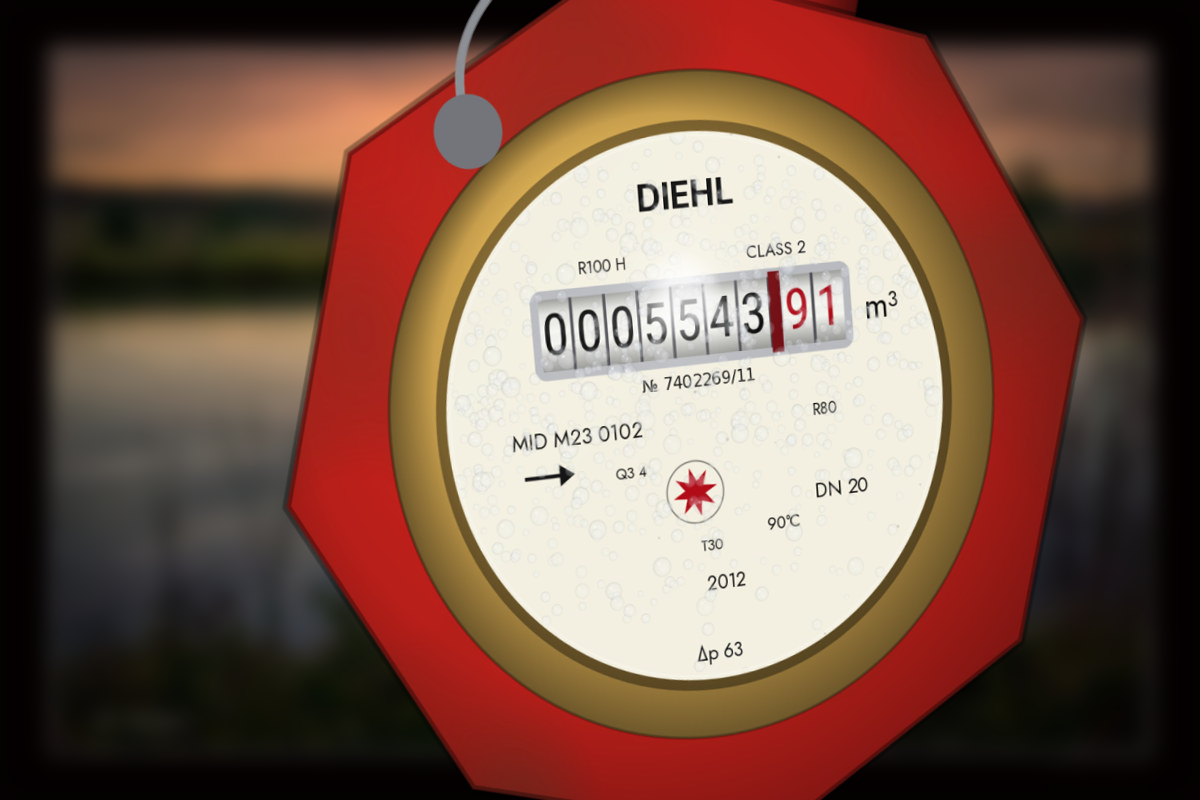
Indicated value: 5543.91 m³
